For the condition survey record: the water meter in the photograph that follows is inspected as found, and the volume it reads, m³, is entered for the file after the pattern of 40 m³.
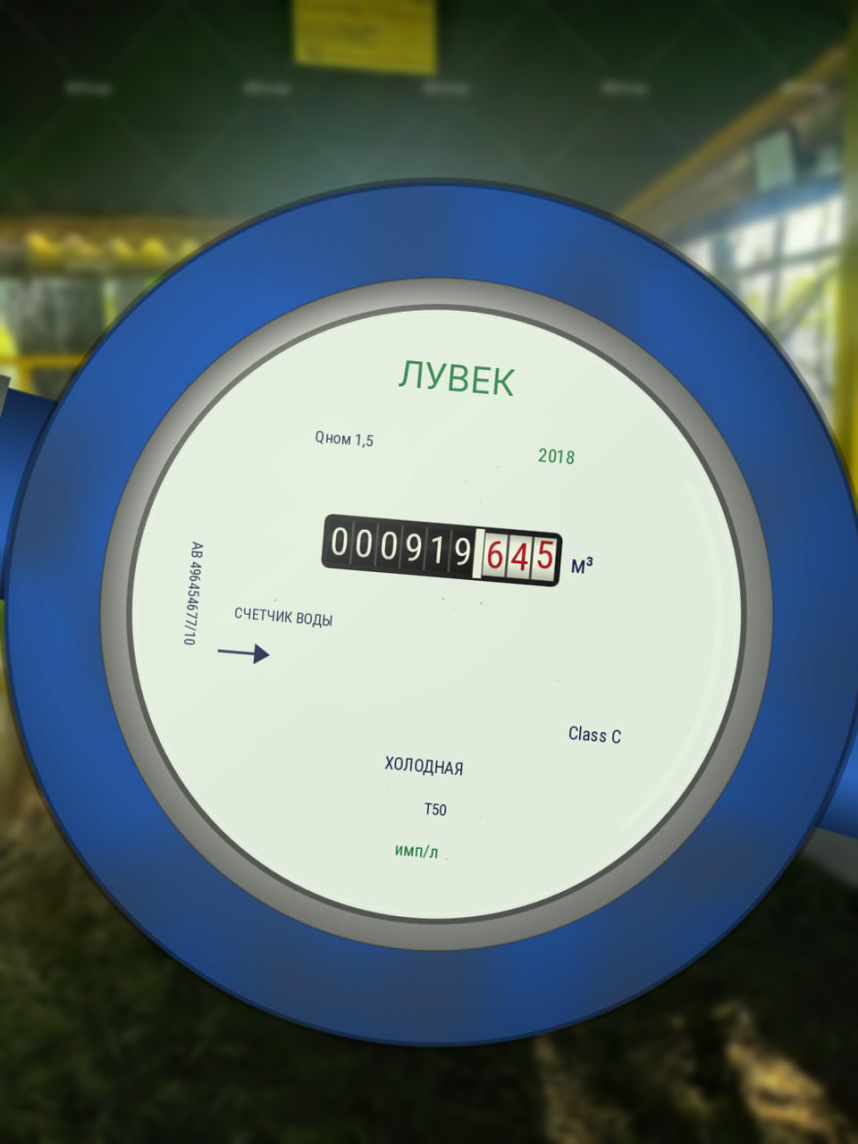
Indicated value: 919.645 m³
